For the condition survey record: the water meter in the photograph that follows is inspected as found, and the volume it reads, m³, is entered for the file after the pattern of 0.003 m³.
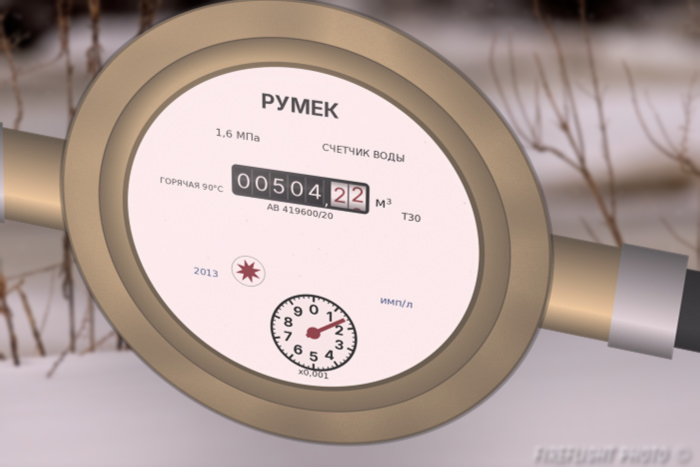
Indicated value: 504.221 m³
